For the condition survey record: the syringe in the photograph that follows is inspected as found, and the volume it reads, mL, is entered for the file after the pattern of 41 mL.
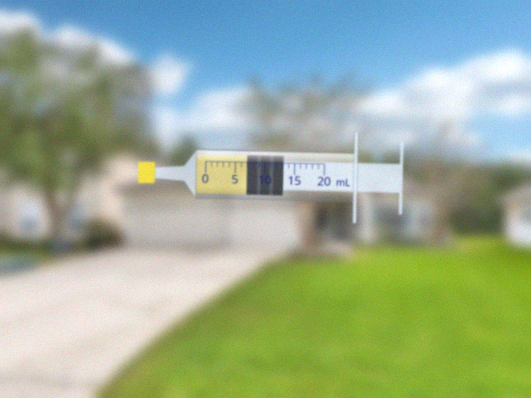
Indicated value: 7 mL
